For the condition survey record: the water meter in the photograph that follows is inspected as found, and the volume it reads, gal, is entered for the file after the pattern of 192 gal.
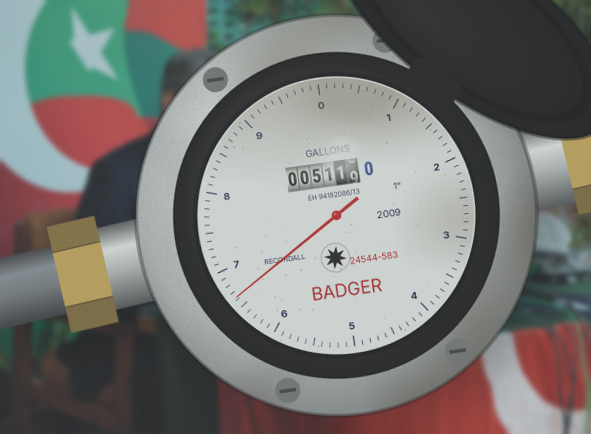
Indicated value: 51186.6 gal
